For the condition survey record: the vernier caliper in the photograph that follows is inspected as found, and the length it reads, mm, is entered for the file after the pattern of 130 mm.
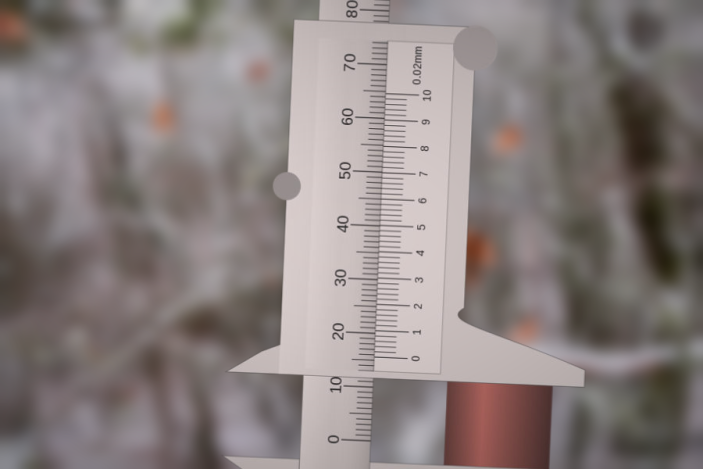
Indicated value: 15.6 mm
